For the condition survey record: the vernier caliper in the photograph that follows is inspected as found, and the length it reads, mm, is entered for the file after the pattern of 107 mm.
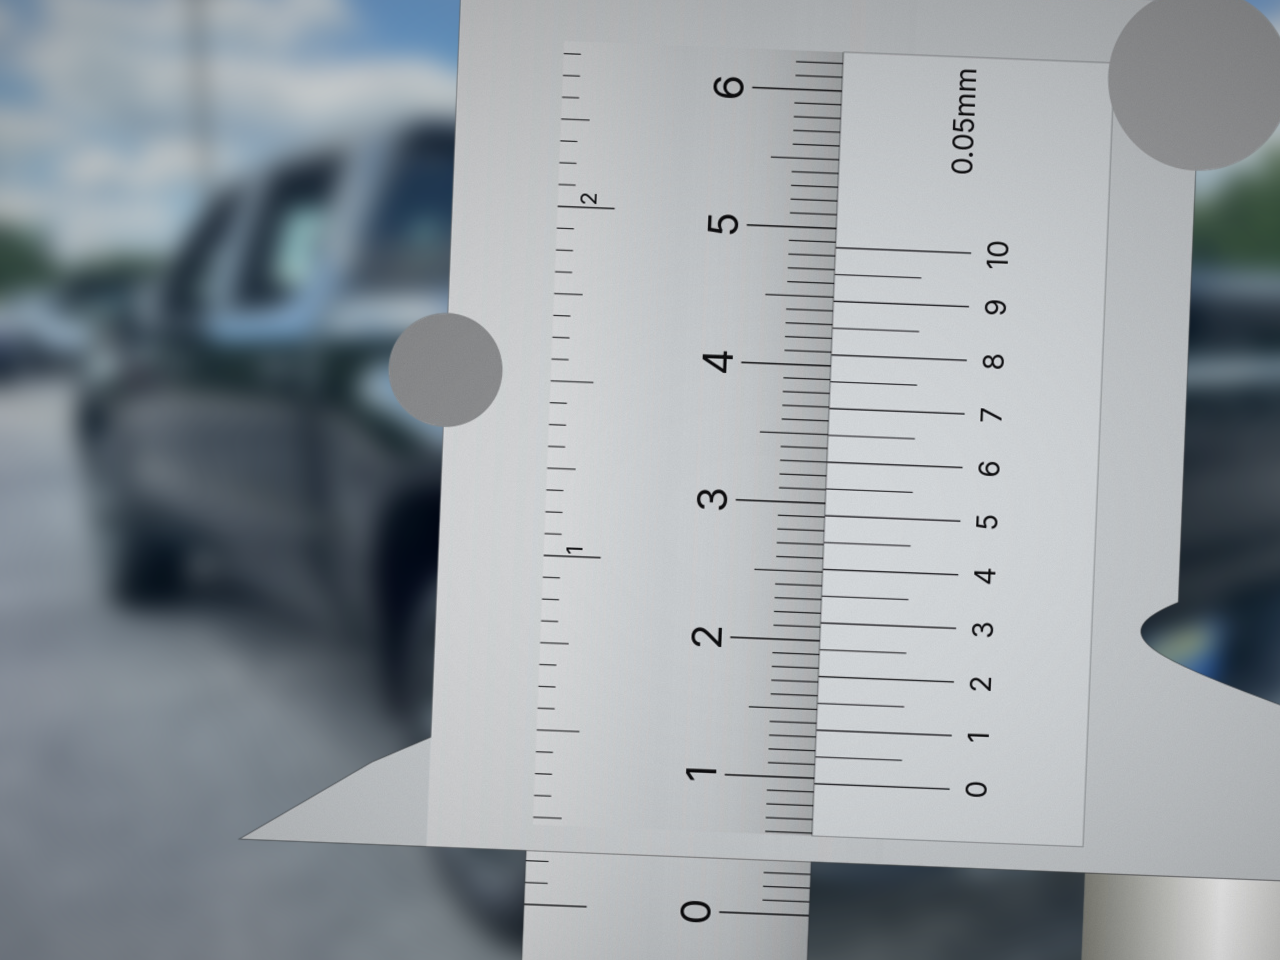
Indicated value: 9.6 mm
